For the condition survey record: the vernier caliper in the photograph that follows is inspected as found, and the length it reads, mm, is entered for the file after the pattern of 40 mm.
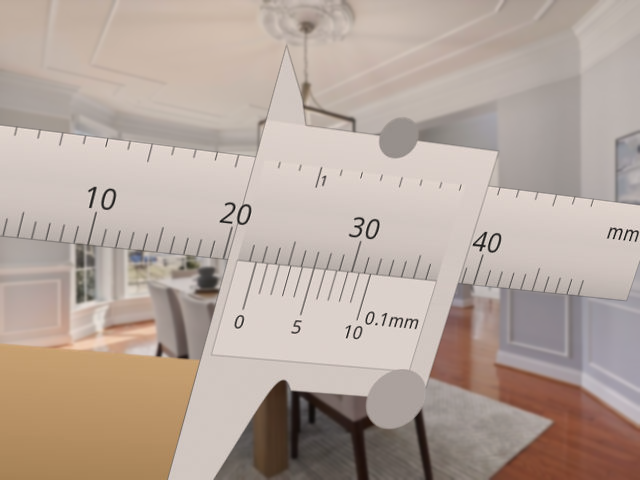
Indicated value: 22.5 mm
